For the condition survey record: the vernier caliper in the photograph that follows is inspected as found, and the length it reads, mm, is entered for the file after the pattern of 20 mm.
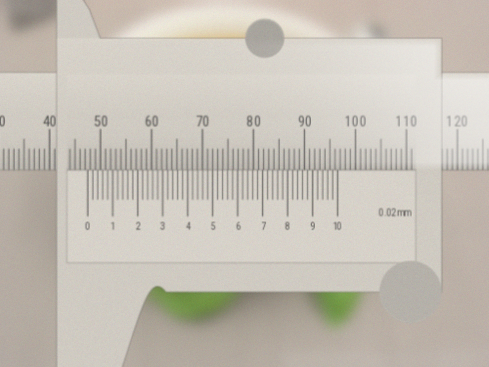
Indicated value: 47.5 mm
